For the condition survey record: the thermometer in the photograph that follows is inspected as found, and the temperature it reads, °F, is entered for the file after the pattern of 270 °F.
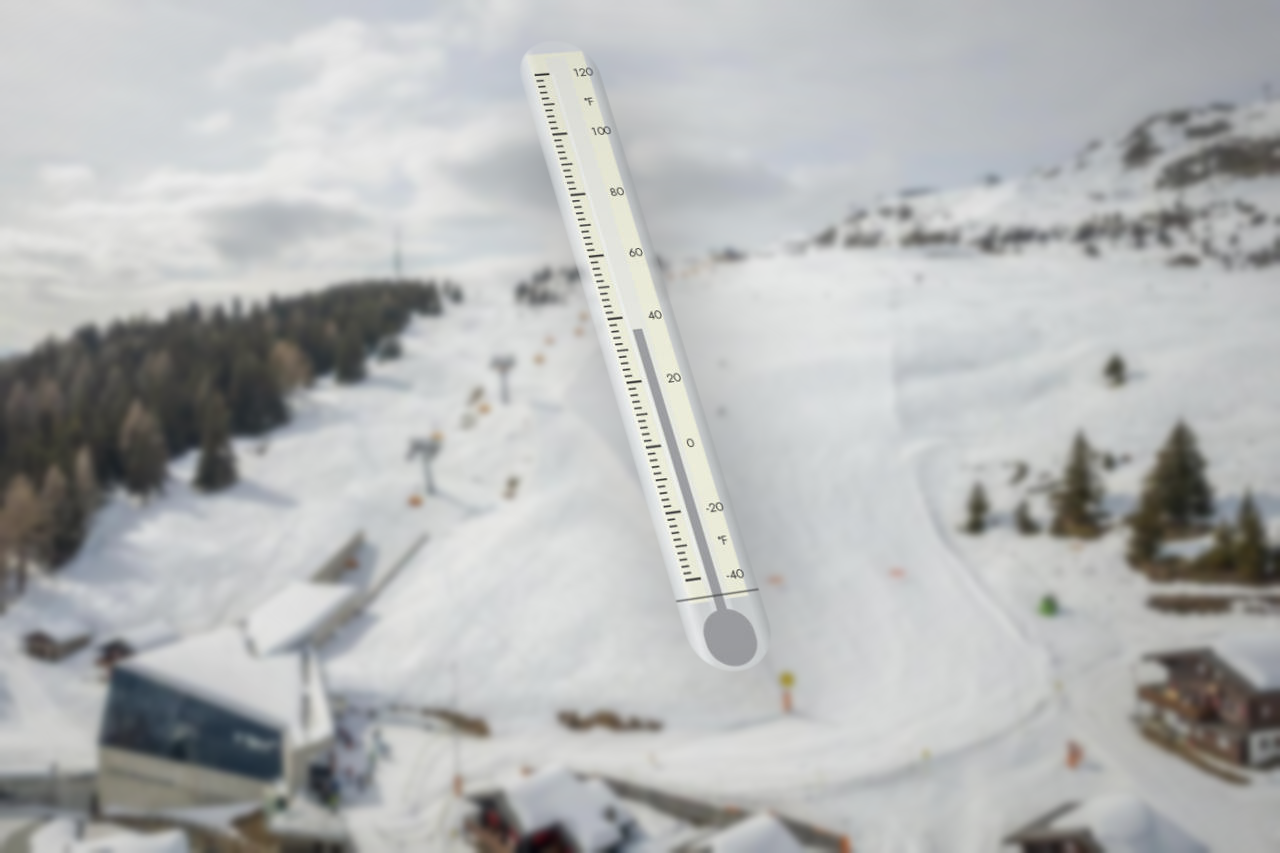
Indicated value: 36 °F
